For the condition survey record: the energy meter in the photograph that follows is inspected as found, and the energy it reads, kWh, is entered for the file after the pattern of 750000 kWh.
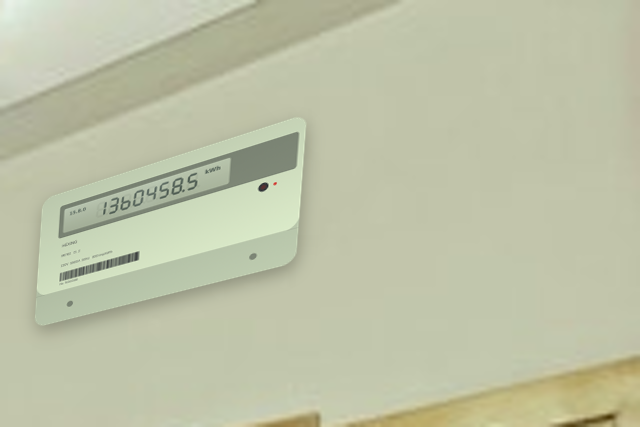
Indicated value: 1360458.5 kWh
